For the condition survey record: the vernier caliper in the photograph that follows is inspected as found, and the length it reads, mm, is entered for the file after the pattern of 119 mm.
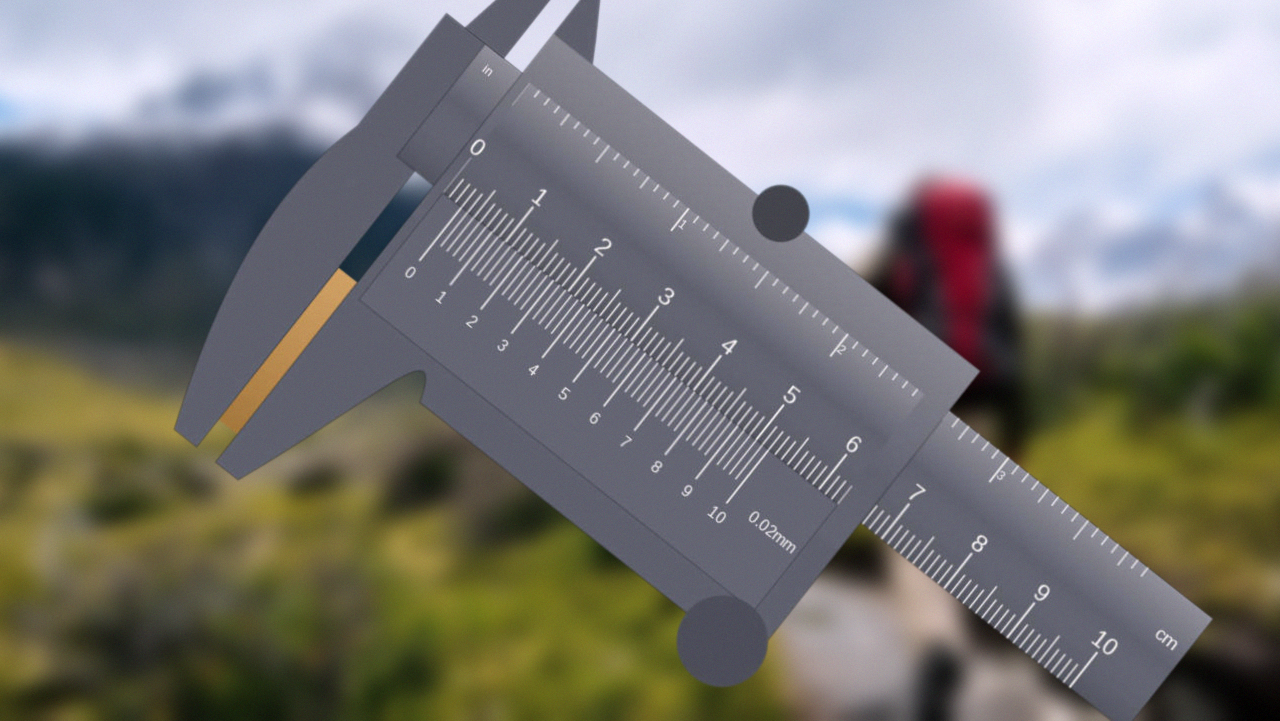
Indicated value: 3.0 mm
